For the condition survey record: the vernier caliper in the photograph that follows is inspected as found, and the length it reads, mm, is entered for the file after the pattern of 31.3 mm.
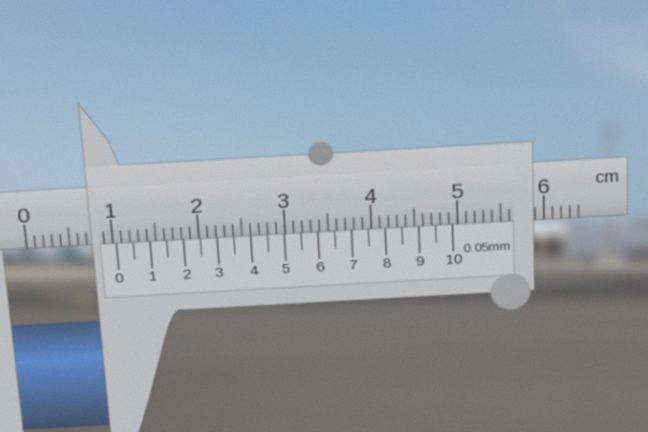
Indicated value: 10.4 mm
